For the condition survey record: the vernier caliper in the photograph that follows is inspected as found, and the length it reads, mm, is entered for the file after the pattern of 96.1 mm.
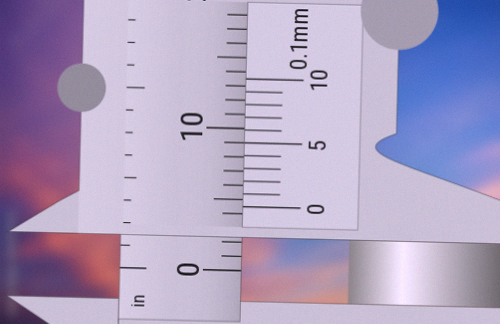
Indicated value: 4.5 mm
